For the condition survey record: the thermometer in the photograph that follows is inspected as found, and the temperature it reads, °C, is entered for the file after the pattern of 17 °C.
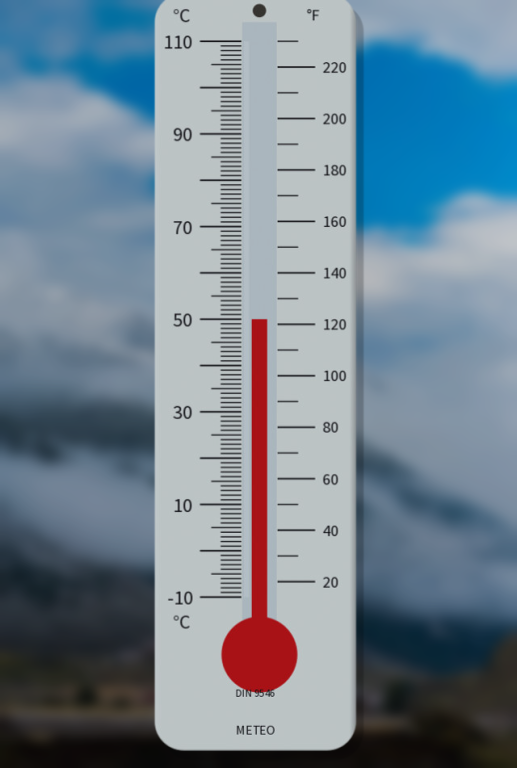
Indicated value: 50 °C
